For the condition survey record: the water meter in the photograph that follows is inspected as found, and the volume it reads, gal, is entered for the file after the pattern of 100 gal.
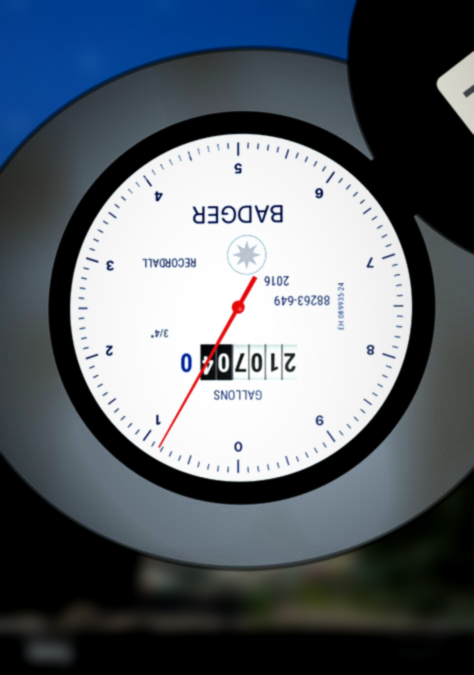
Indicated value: 2107040.8 gal
